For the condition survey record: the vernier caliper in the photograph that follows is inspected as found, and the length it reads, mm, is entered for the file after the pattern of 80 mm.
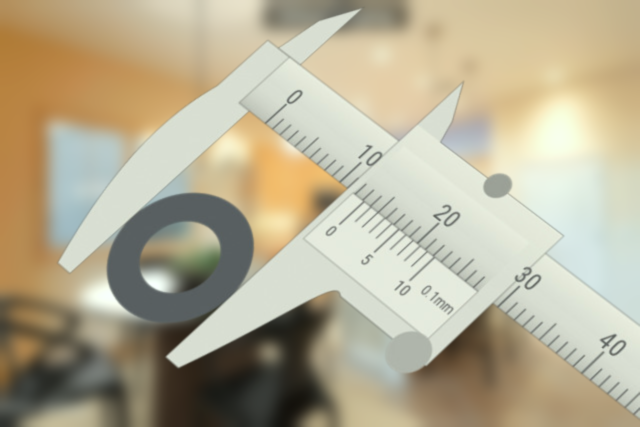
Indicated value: 13.2 mm
